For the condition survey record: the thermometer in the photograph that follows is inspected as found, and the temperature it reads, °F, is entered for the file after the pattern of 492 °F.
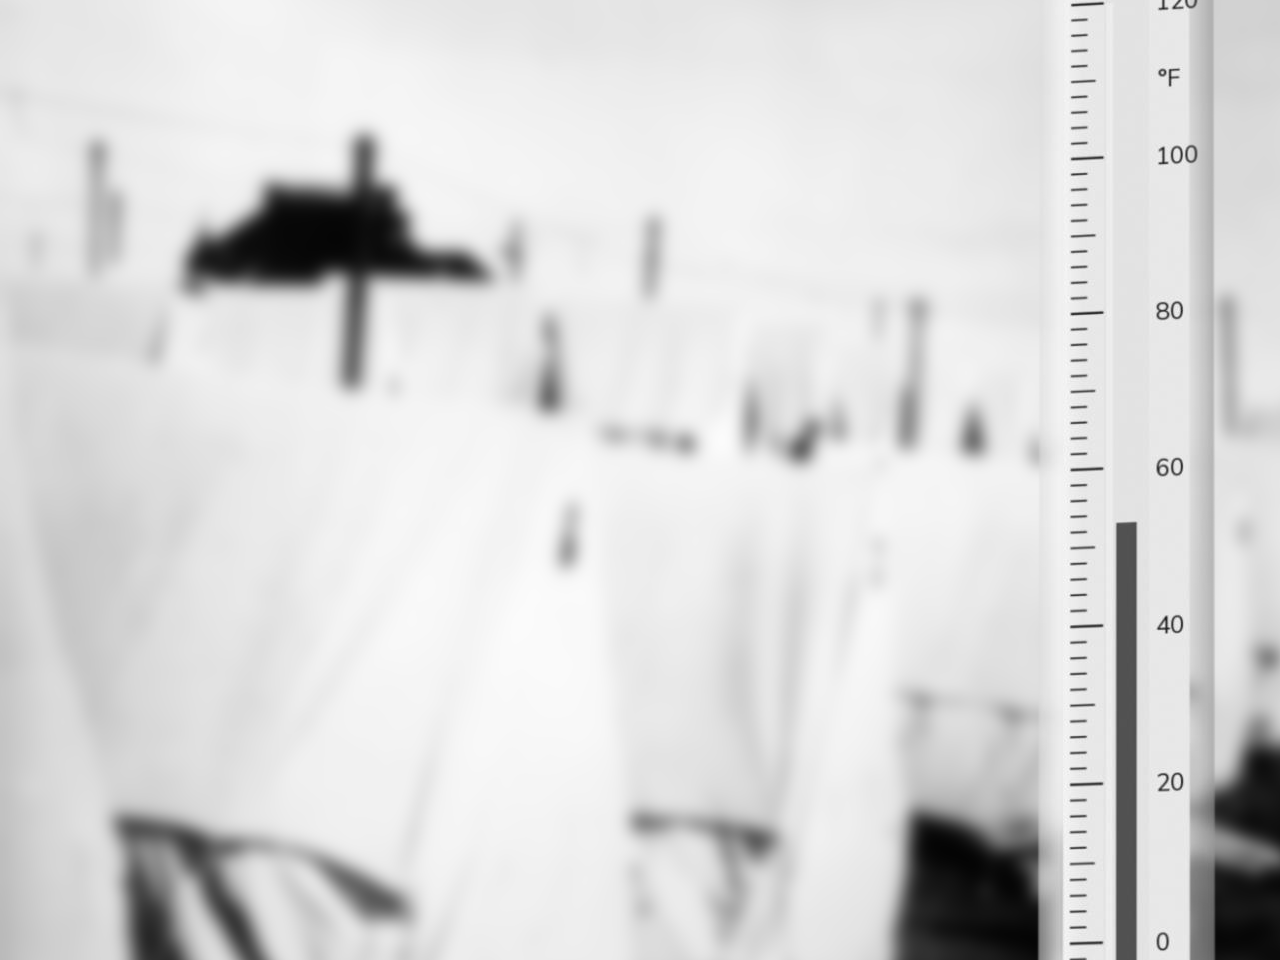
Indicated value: 53 °F
